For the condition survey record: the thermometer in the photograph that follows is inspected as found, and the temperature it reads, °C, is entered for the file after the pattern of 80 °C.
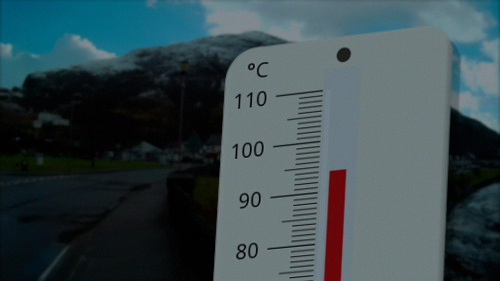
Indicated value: 94 °C
